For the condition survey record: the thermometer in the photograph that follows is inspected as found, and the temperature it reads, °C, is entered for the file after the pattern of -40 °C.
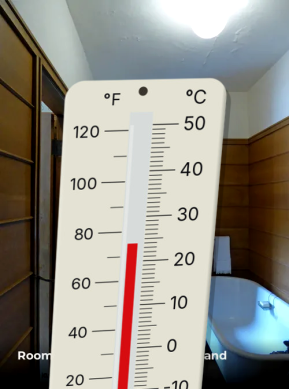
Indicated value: 24 °C
